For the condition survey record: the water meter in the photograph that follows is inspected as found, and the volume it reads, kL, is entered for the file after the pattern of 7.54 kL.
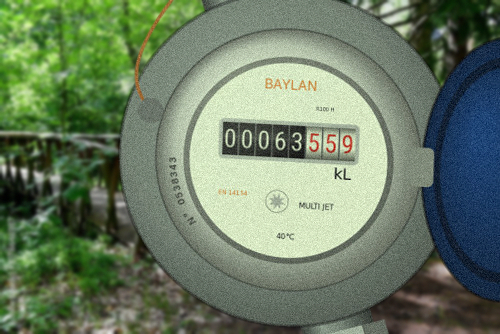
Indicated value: 63.559 kL
